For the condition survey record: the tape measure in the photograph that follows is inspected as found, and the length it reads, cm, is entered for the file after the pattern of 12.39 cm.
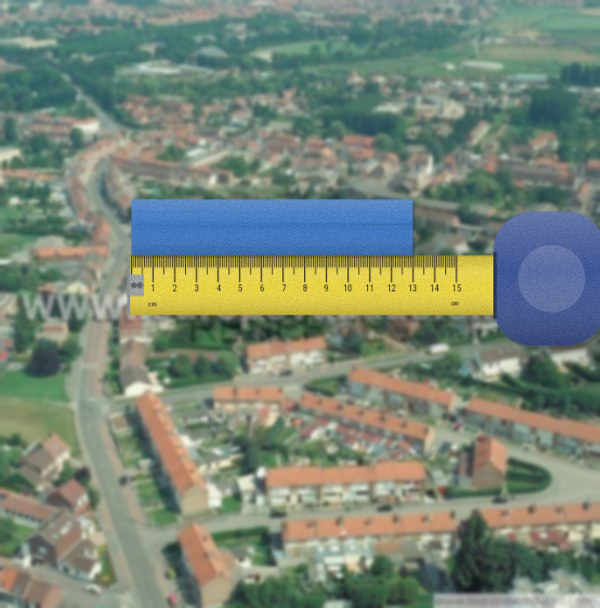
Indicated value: 13 cm
